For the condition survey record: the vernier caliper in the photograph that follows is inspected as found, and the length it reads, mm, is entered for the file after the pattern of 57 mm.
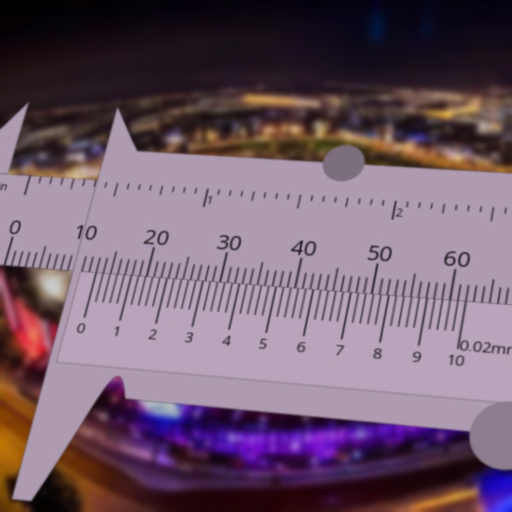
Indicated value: 13.0 mm
